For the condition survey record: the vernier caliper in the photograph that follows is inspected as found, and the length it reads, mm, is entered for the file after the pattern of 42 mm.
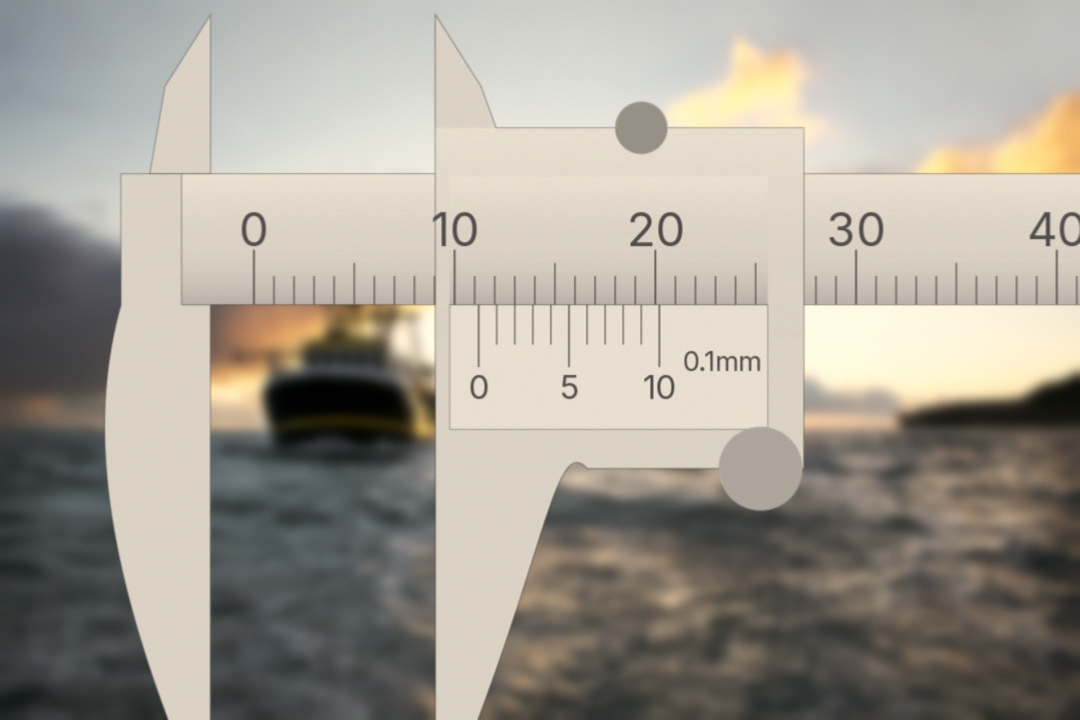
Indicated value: 11.2 mm
